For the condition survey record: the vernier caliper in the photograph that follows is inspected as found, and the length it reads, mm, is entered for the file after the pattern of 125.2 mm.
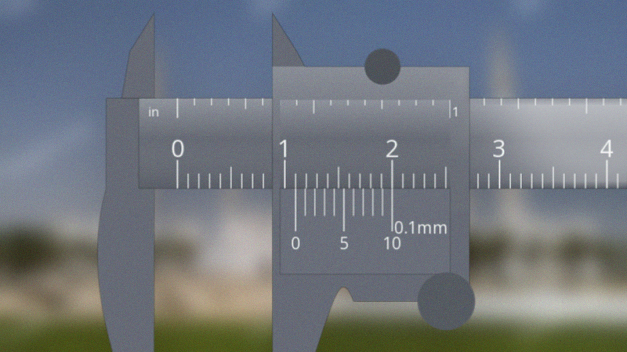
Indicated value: 11.0 mm
